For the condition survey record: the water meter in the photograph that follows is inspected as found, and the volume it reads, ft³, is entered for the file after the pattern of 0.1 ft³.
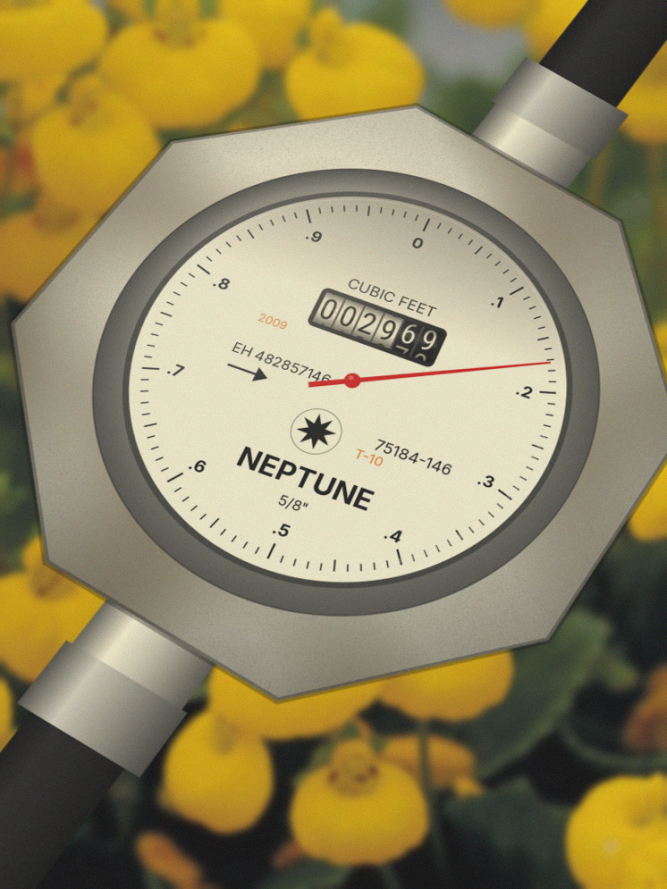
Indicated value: 2969.17 ft³
